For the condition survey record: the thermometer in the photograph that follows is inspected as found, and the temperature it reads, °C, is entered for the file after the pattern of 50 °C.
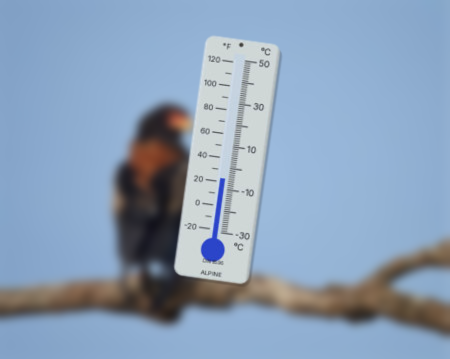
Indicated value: -5 °C
